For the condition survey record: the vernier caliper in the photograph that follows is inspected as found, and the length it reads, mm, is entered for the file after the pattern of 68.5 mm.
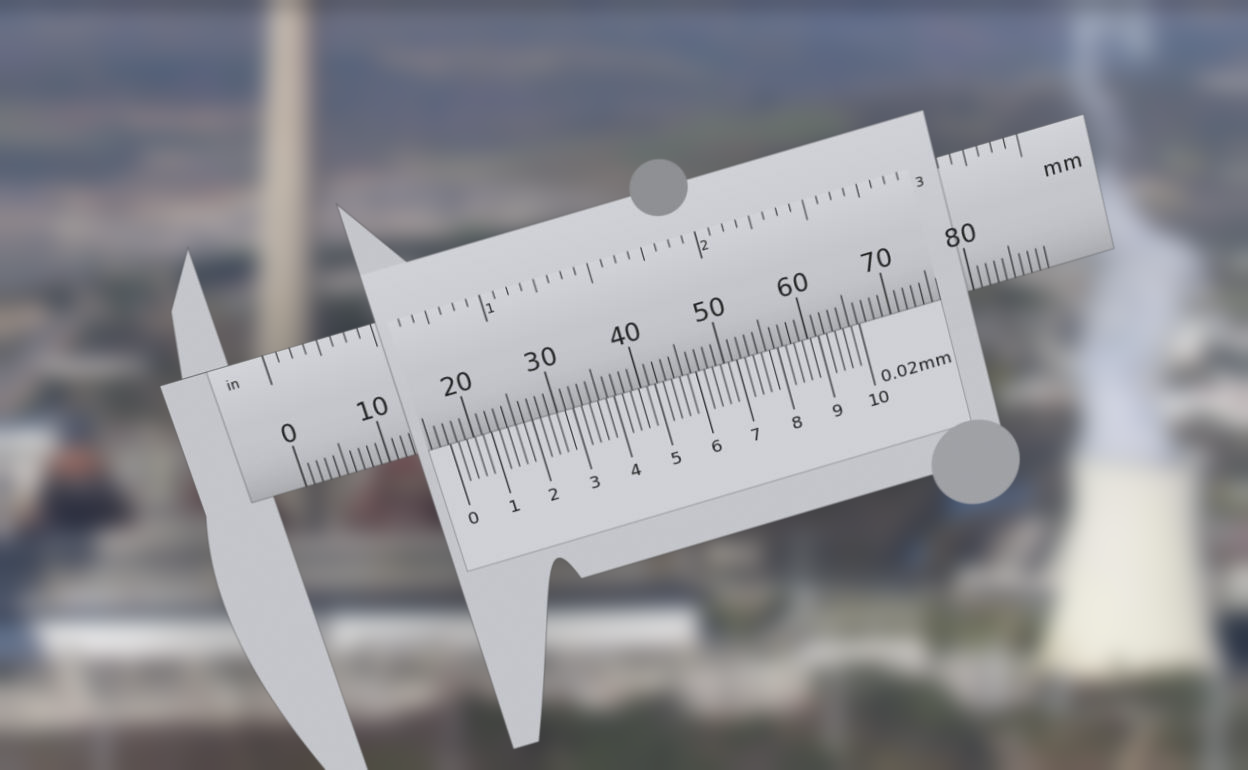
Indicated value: 17.2 mm
